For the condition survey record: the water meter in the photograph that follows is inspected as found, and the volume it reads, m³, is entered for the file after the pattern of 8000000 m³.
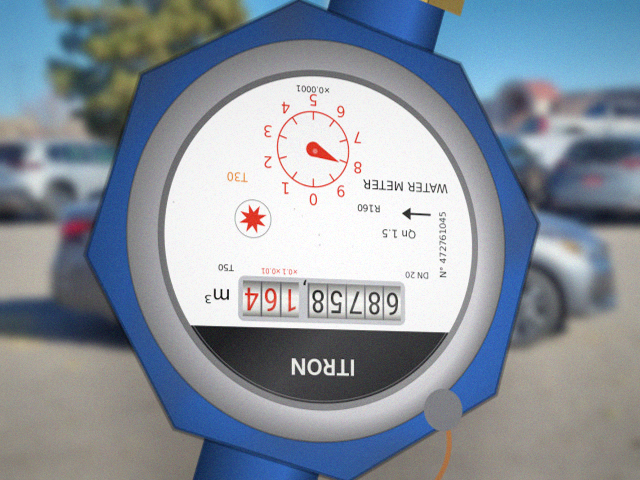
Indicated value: 68758.1648 m³
